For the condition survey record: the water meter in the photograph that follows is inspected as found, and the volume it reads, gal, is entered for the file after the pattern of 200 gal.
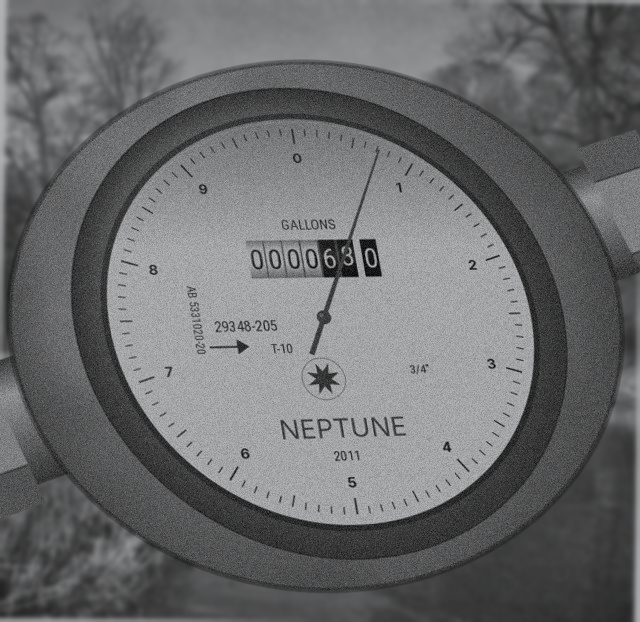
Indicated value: 680.7 gal
